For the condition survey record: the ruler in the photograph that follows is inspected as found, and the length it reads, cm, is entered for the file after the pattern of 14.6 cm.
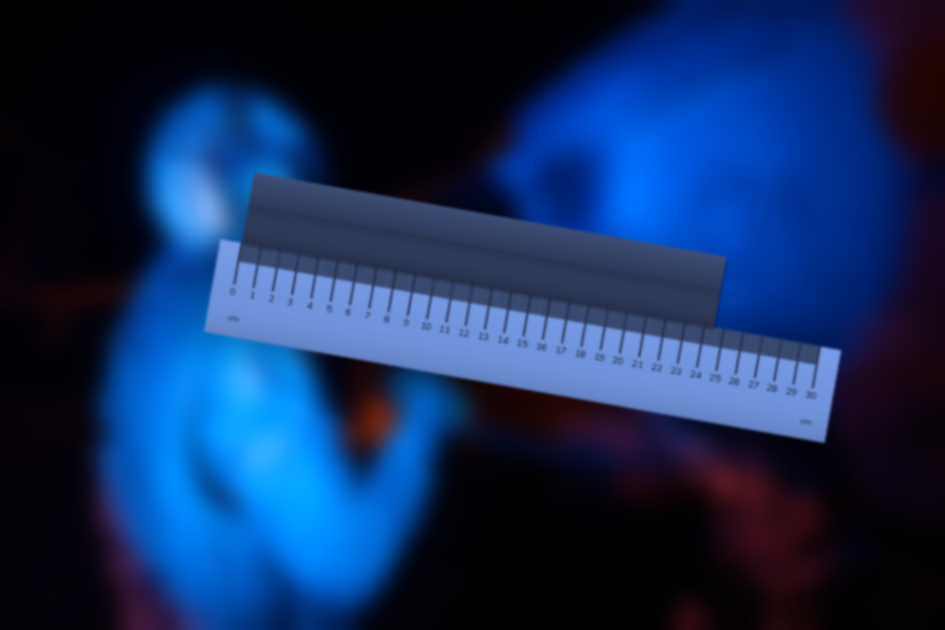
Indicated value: 24.5 cm
